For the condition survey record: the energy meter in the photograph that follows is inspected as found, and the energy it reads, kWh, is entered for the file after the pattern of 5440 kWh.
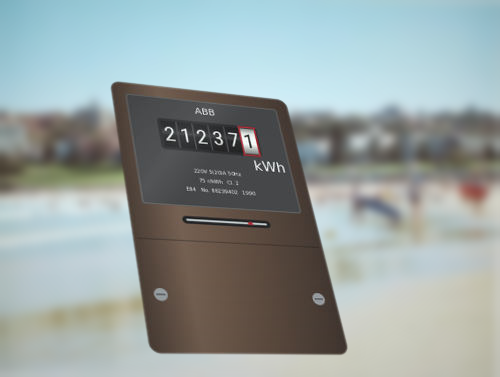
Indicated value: 21237.1 kWh
